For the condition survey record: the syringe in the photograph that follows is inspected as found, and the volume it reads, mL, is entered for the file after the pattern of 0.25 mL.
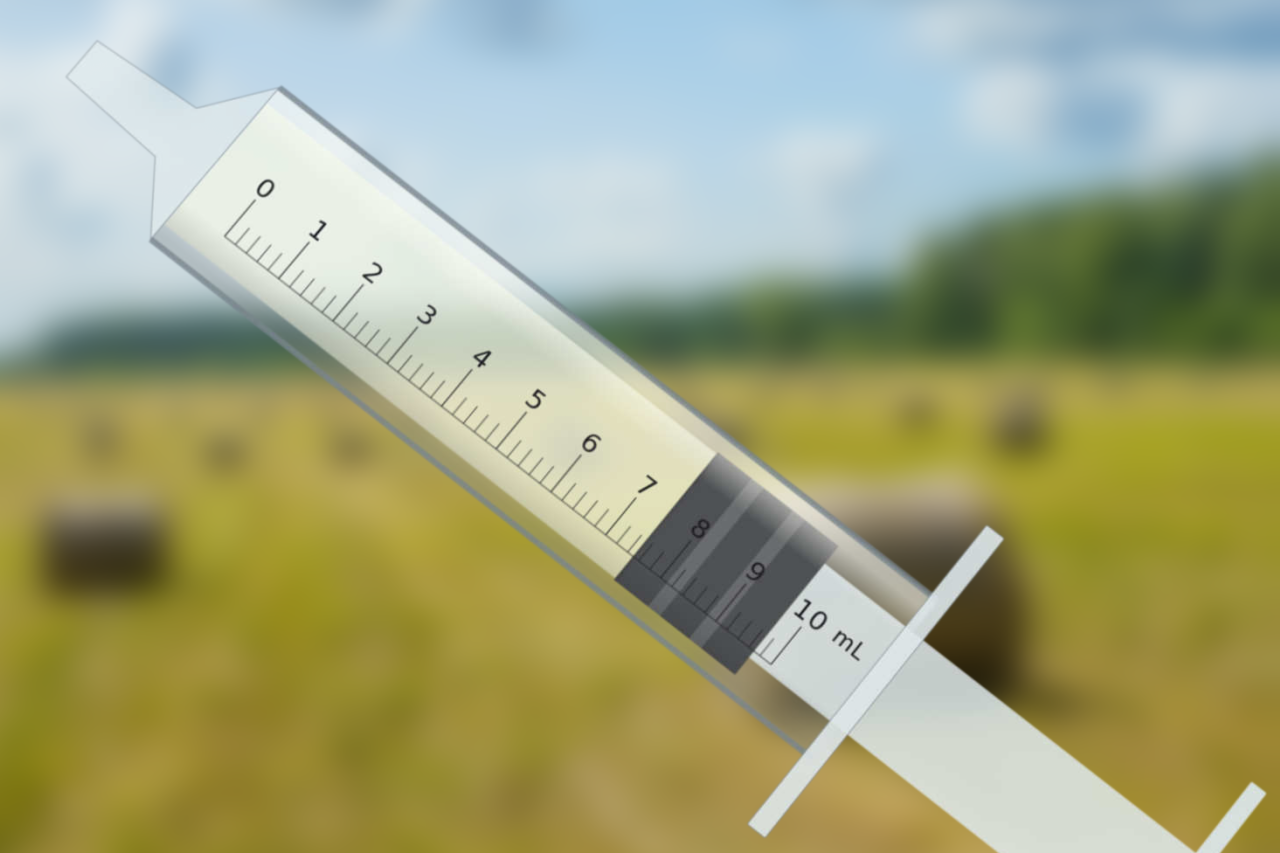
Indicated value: 7.5 mL
